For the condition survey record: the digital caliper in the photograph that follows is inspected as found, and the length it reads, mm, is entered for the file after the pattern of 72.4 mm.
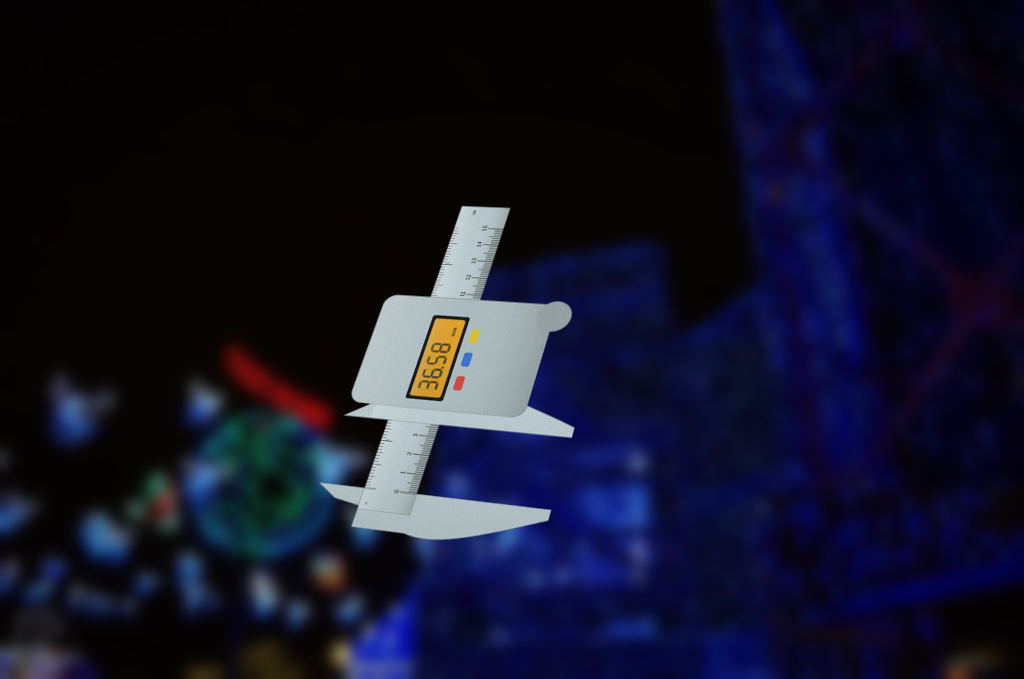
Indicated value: 36.58 mm
